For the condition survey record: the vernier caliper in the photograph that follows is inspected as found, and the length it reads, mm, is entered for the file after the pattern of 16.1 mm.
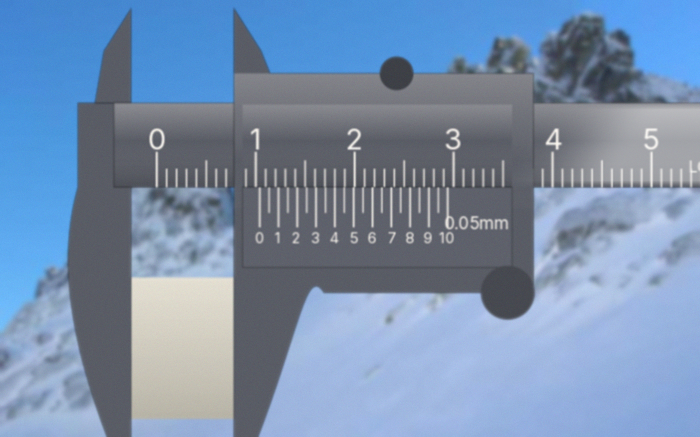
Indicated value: 10.4 mm
